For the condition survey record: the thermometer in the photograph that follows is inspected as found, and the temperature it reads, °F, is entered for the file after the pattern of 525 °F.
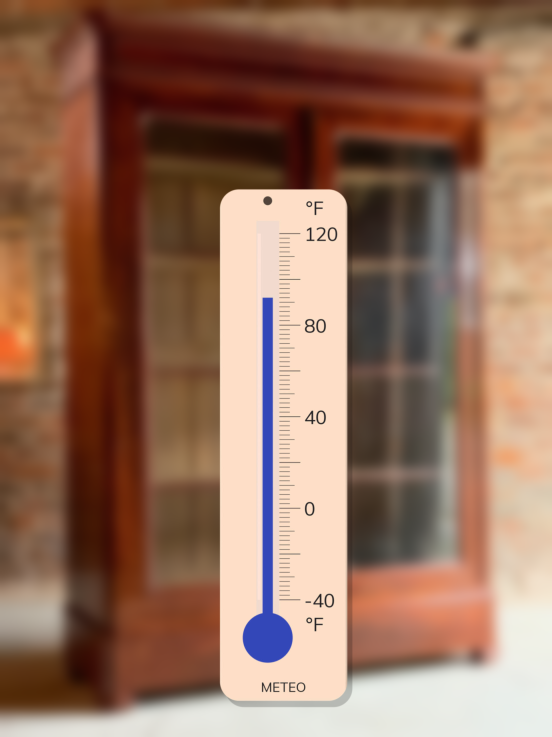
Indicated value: 92 °F
